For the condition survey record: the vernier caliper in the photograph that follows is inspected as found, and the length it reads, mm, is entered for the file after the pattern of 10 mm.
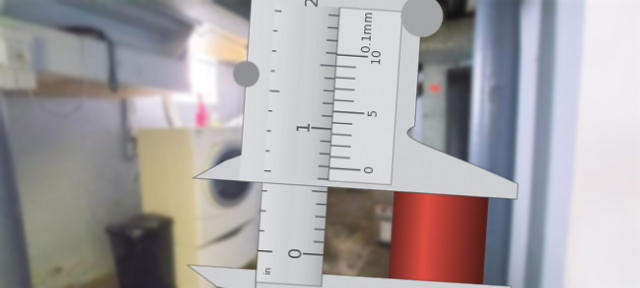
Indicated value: 6.9 mm
